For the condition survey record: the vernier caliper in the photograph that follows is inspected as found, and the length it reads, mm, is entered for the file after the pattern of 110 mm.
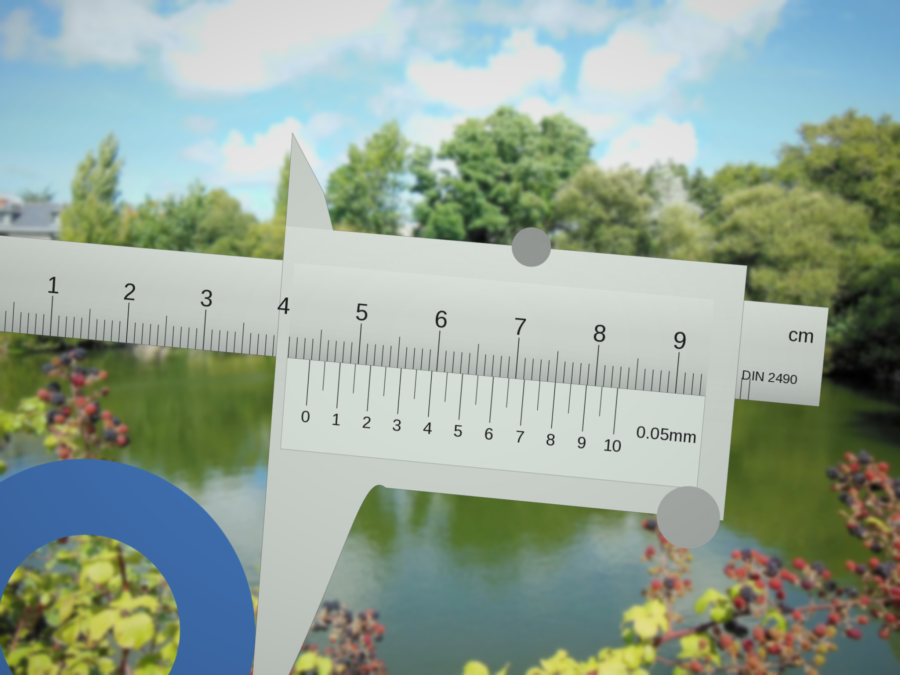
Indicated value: 43.8 mm
